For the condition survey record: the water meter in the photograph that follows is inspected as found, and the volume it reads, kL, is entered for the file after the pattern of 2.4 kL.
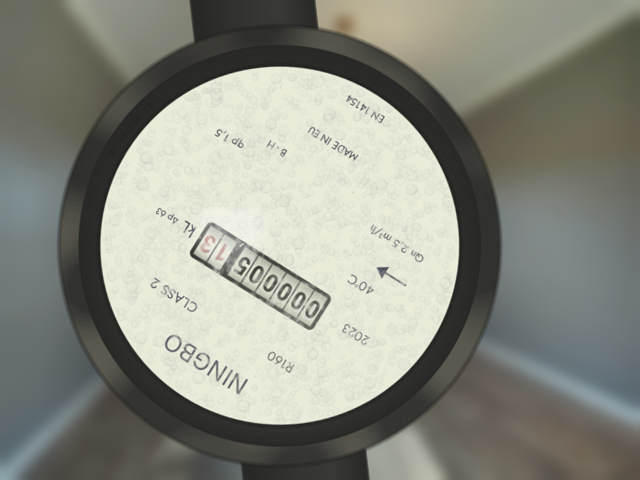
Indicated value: 5.13 kL
